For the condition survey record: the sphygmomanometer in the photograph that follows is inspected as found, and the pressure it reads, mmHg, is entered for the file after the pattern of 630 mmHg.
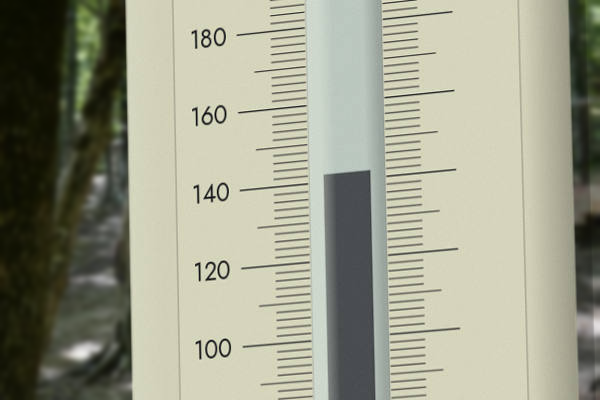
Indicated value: 142 mmHg
